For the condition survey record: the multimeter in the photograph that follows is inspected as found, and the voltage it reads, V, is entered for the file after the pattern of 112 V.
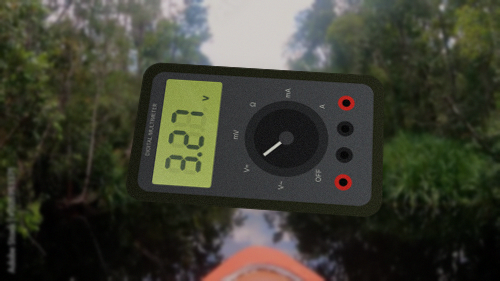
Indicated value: 3.27 V
